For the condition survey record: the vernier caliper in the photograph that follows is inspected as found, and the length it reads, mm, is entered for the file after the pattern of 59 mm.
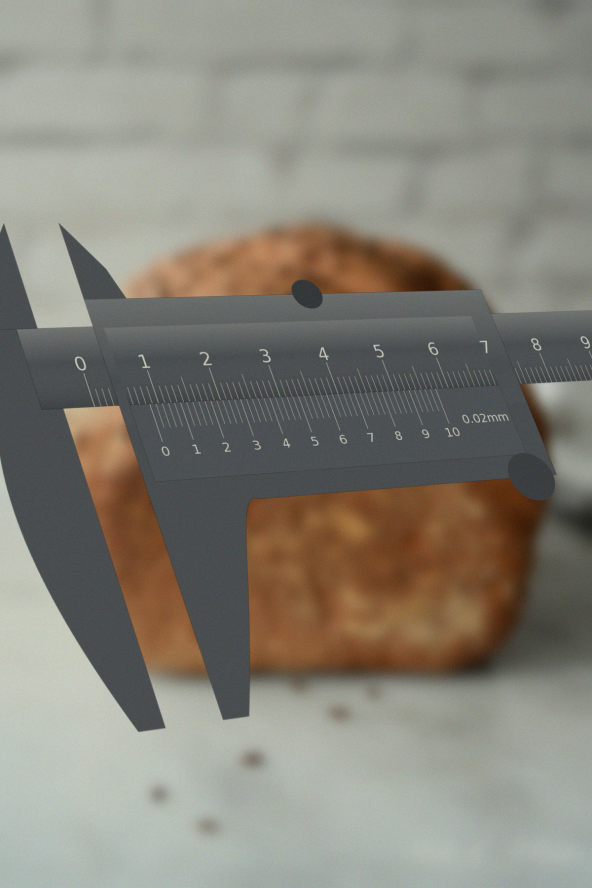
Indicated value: 8.6 mm
